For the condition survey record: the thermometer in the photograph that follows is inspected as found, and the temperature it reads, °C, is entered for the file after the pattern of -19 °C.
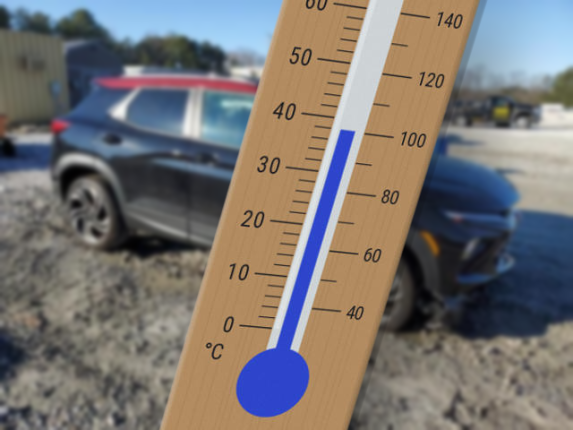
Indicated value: 38 °C
